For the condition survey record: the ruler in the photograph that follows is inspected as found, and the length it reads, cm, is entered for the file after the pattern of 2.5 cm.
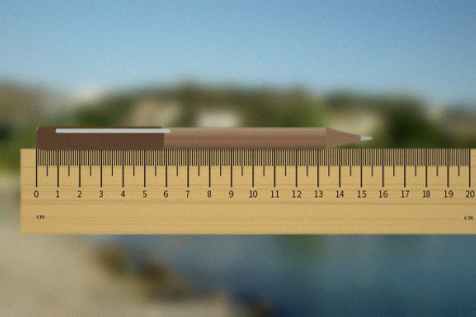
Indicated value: 15.5 cm
